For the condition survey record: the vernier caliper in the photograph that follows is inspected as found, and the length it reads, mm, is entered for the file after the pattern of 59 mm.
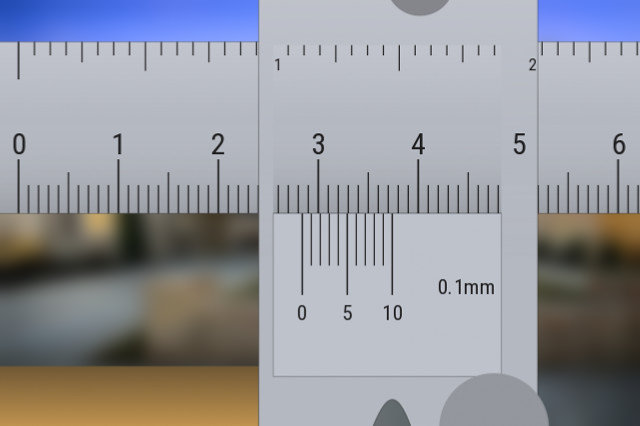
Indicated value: 28.4 mm
